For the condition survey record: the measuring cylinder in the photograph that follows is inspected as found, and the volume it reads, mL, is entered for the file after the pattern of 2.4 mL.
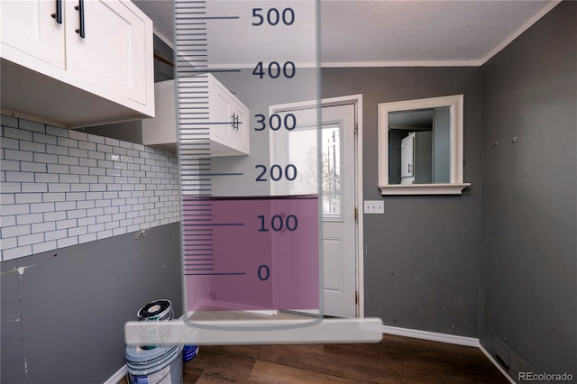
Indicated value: 150 mL
